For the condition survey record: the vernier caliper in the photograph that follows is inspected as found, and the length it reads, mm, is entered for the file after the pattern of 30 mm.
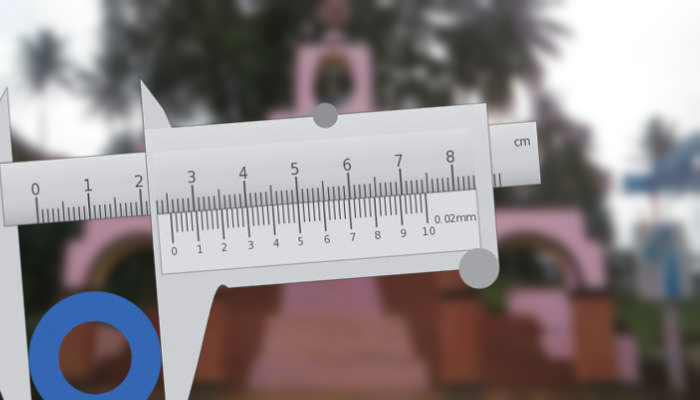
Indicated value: 25.5 mm
